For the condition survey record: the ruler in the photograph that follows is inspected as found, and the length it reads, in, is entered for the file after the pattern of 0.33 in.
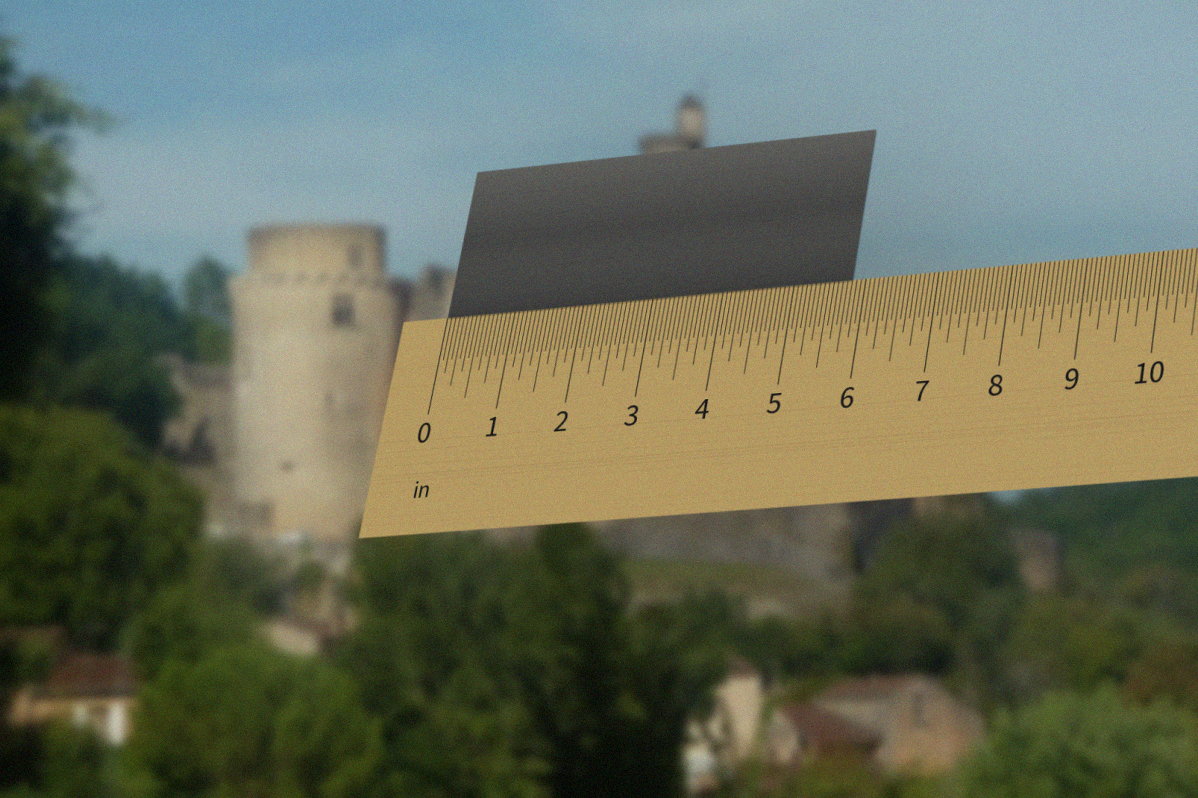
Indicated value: 5.8125 in
